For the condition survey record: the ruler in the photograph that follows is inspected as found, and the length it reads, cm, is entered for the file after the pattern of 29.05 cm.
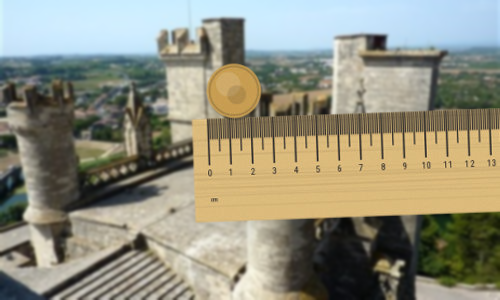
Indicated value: 2.5 cm
